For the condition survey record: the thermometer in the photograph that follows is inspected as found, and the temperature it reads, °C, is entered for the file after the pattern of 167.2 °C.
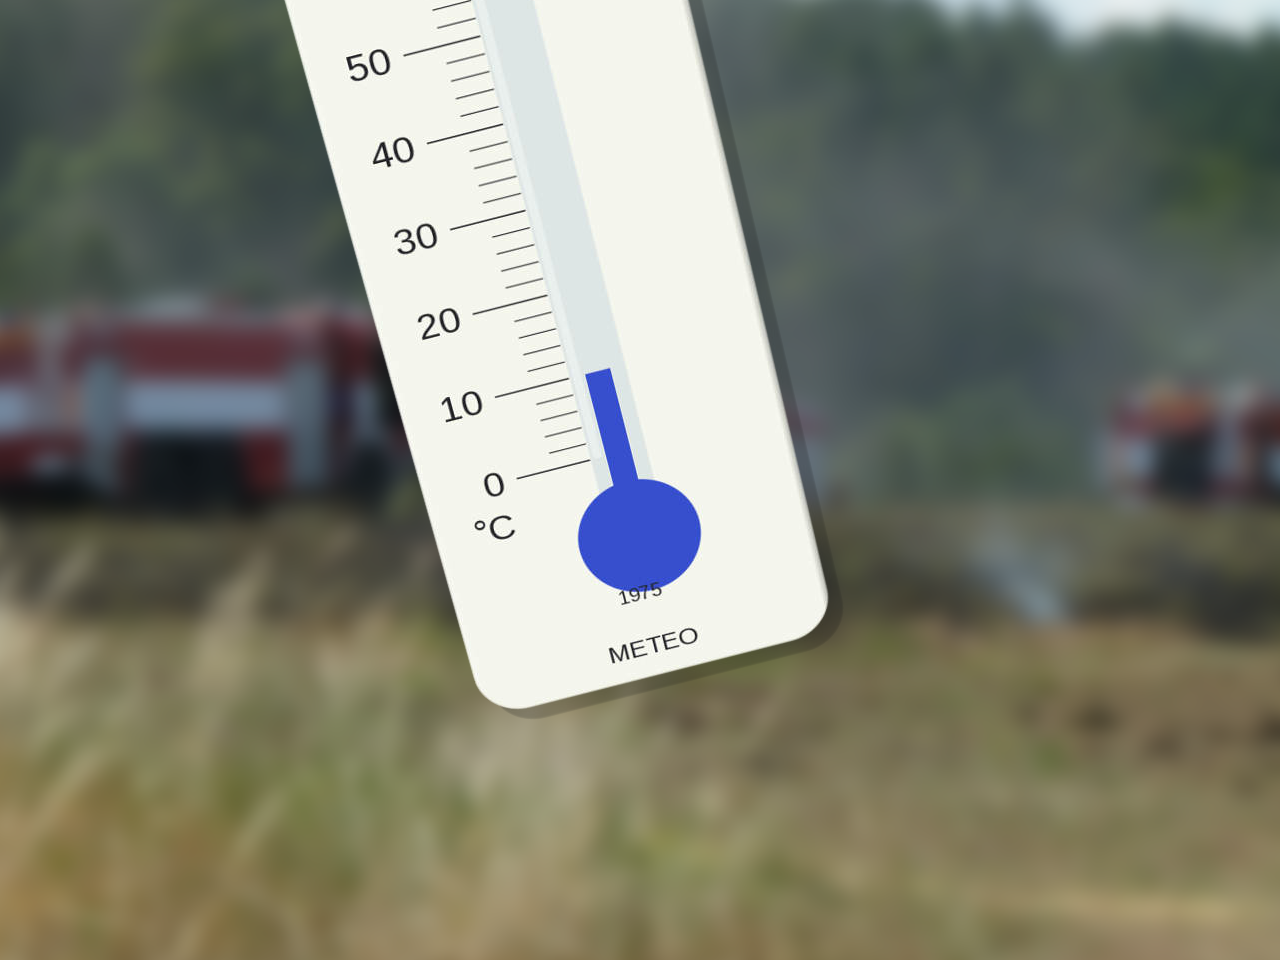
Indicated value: 10 °C
